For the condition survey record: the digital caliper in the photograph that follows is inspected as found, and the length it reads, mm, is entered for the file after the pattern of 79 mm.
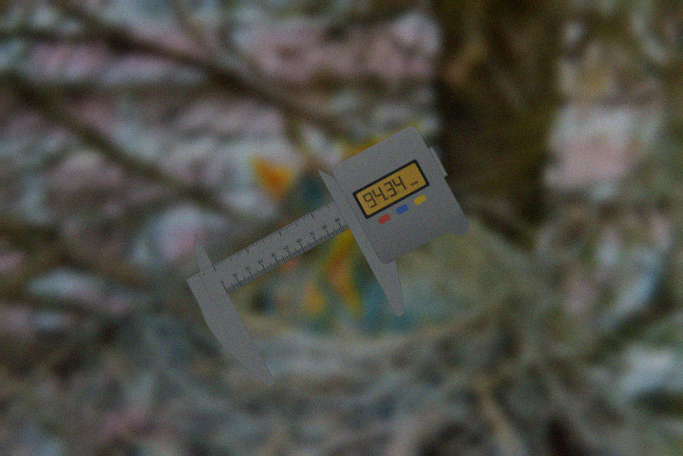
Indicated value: 94.34 mm
